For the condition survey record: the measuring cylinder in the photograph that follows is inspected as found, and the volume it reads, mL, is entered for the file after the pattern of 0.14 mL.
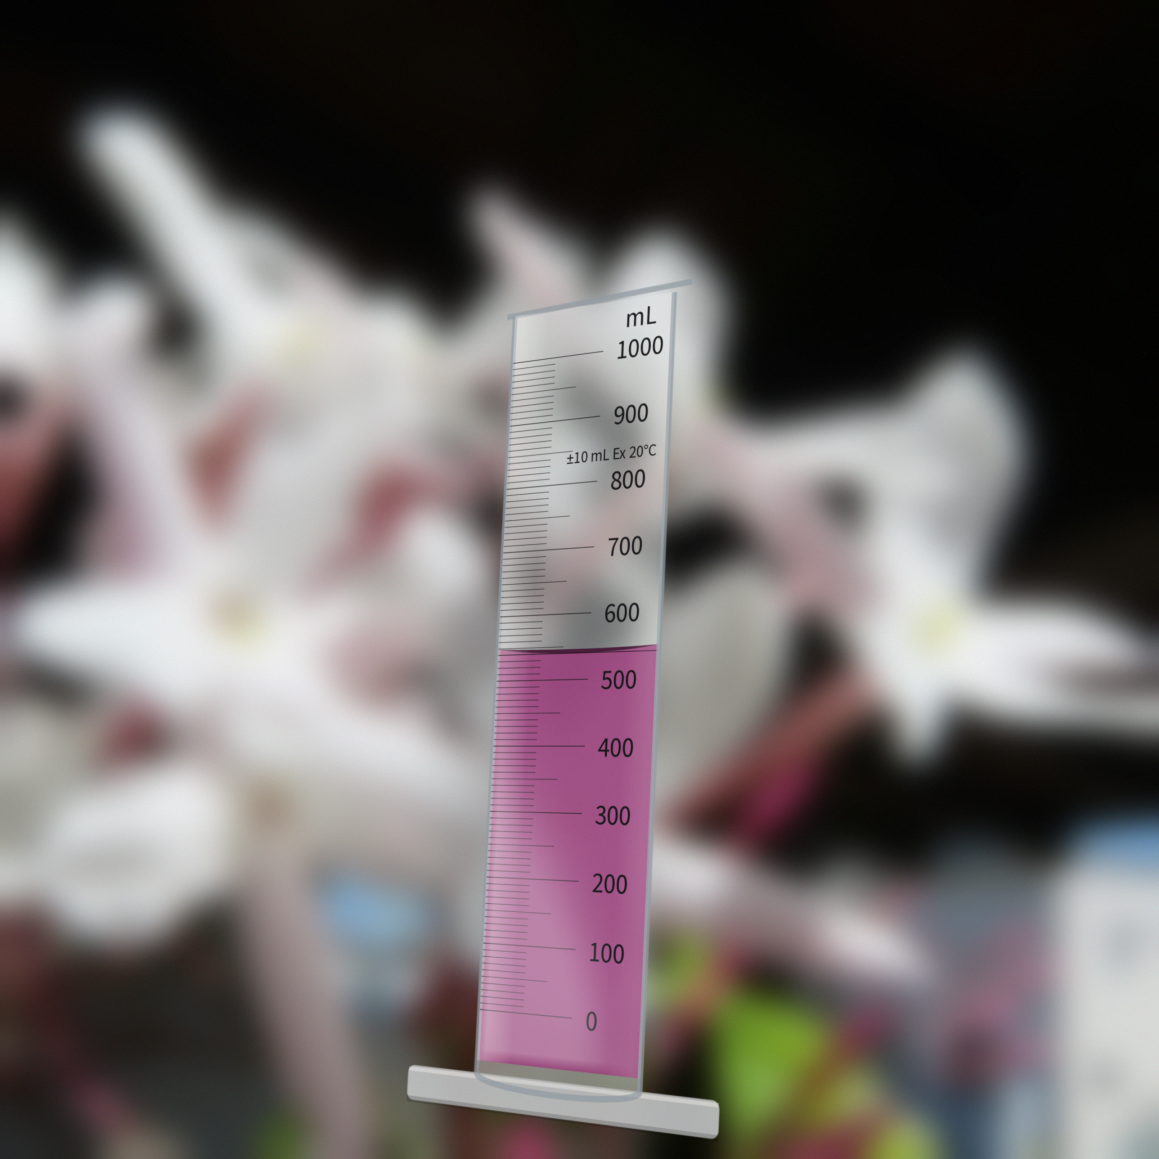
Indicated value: 540 mL
